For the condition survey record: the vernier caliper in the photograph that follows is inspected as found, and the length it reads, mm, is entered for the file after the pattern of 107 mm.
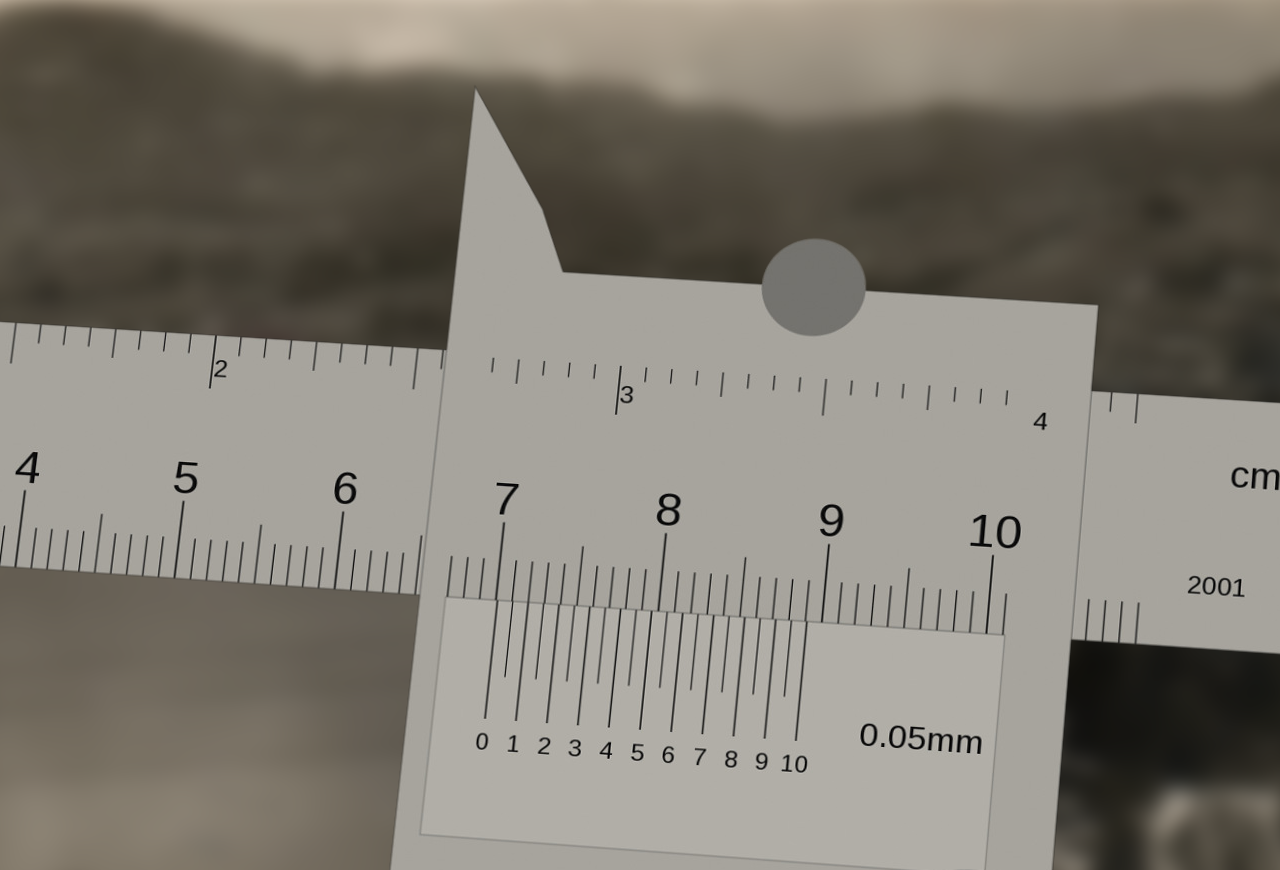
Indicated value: 70.1 mm
